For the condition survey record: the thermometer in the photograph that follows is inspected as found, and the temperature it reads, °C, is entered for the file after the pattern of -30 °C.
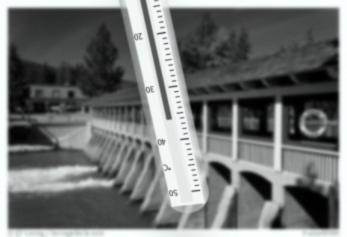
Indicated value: 36 °C
